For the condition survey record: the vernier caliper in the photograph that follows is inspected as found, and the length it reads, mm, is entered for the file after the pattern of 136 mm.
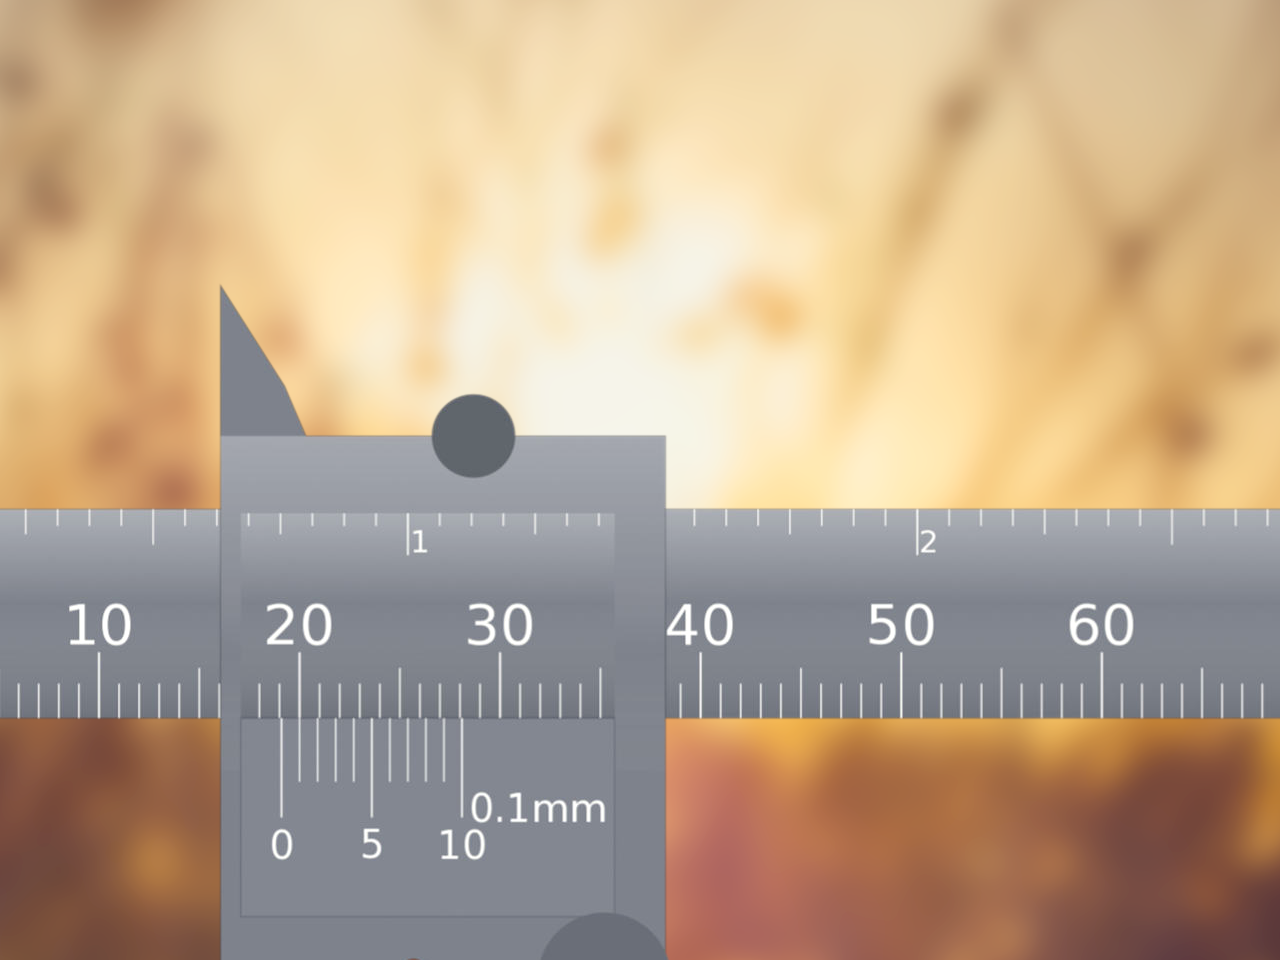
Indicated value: 19.1 mm
